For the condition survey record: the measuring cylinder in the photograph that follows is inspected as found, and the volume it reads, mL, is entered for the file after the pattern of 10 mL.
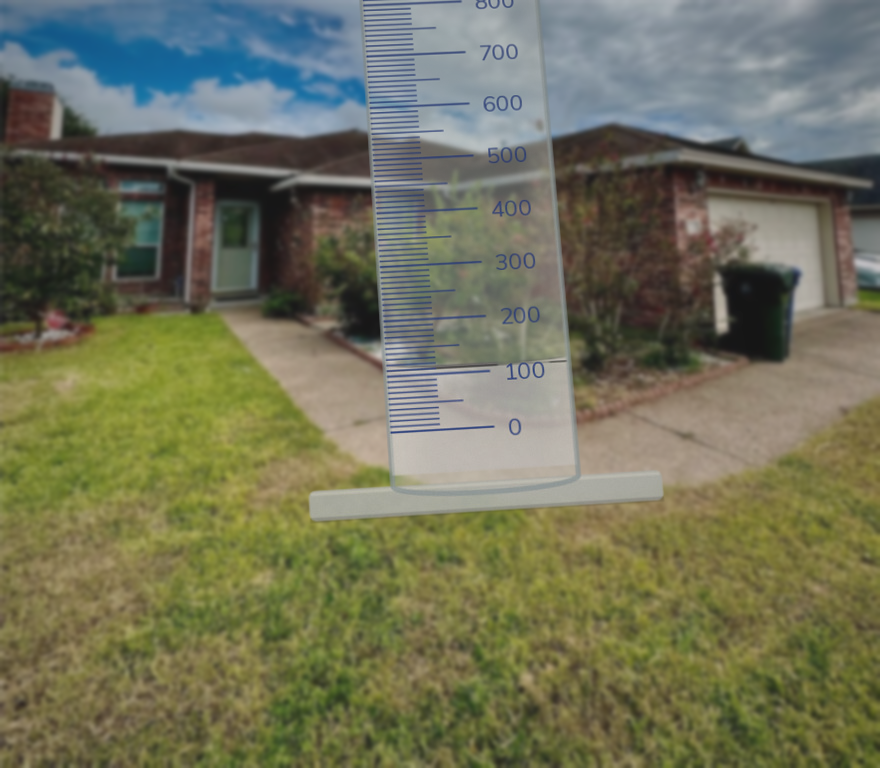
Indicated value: 110 mL
